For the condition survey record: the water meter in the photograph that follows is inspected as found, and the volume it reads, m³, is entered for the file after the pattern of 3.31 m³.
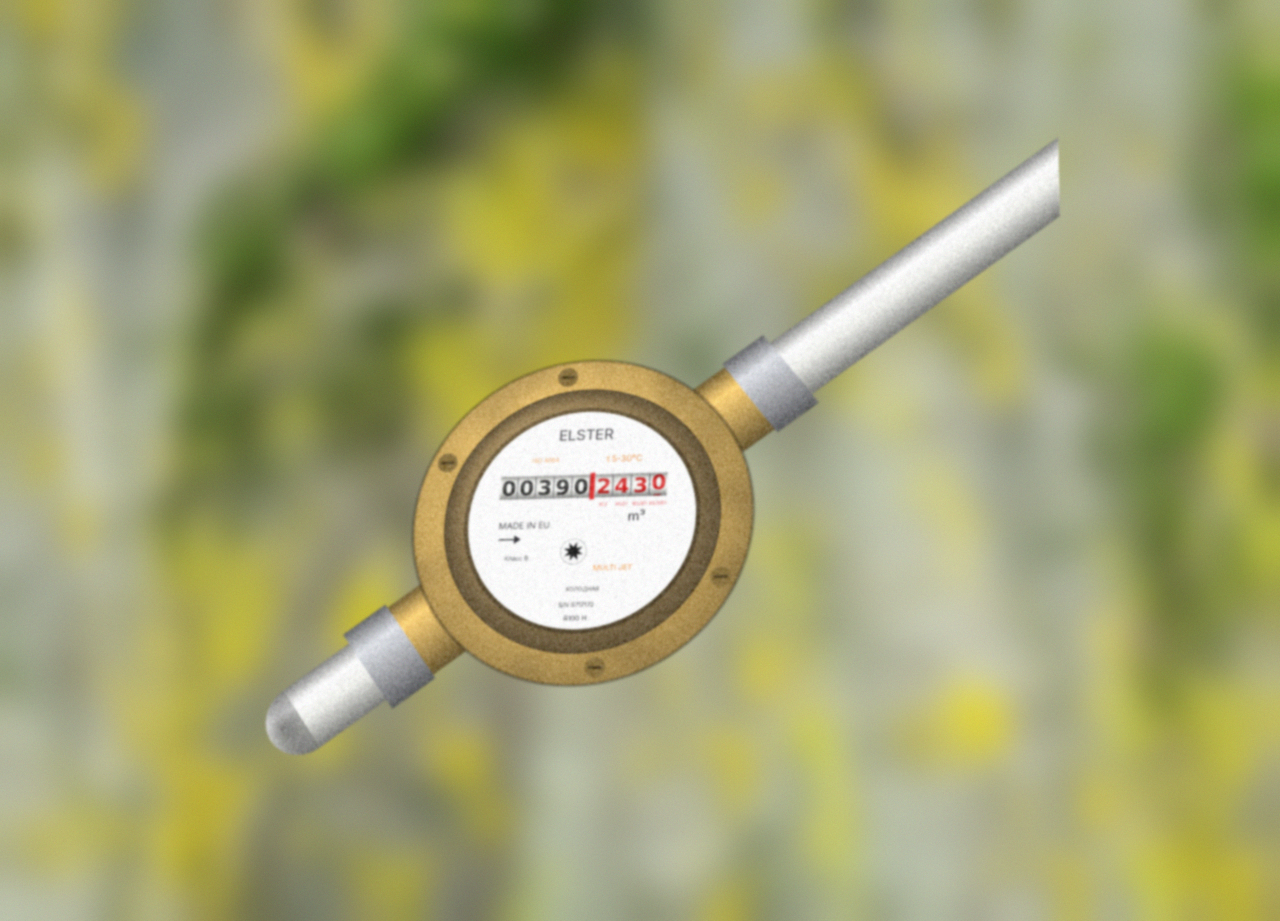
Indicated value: 390.2430 m³
